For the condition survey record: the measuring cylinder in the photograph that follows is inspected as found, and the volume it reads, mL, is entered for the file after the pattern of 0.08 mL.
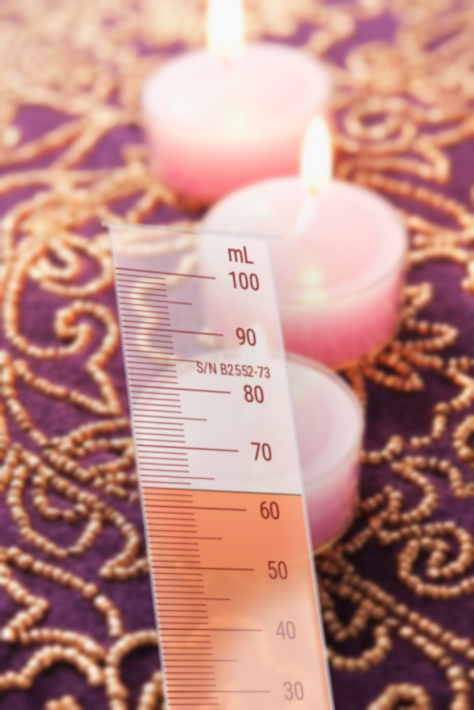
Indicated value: 63 mL
